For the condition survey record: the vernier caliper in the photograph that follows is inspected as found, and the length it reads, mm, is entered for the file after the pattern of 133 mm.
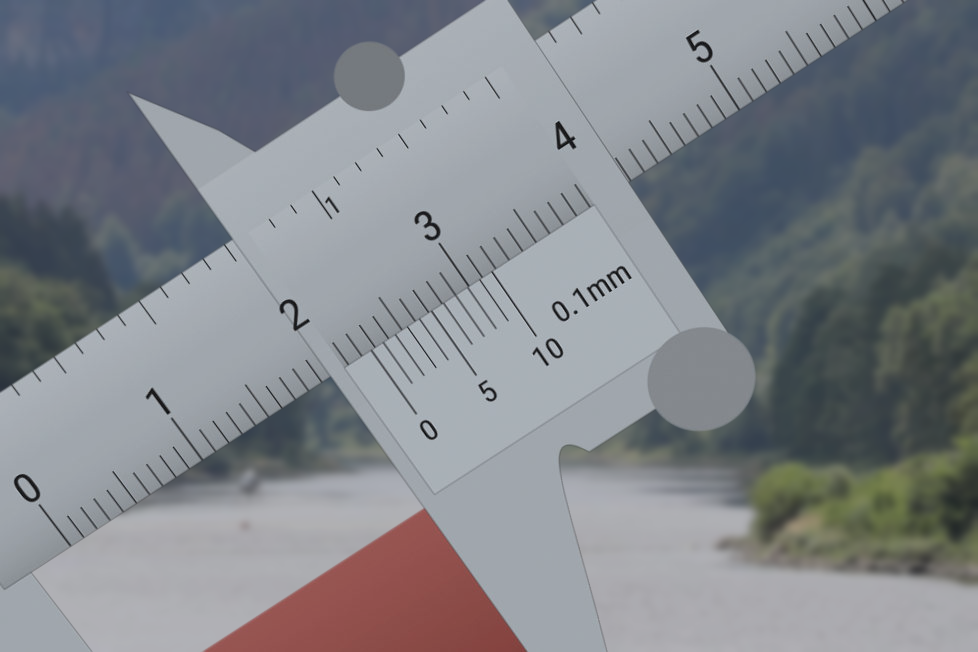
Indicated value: 22.7 mm
